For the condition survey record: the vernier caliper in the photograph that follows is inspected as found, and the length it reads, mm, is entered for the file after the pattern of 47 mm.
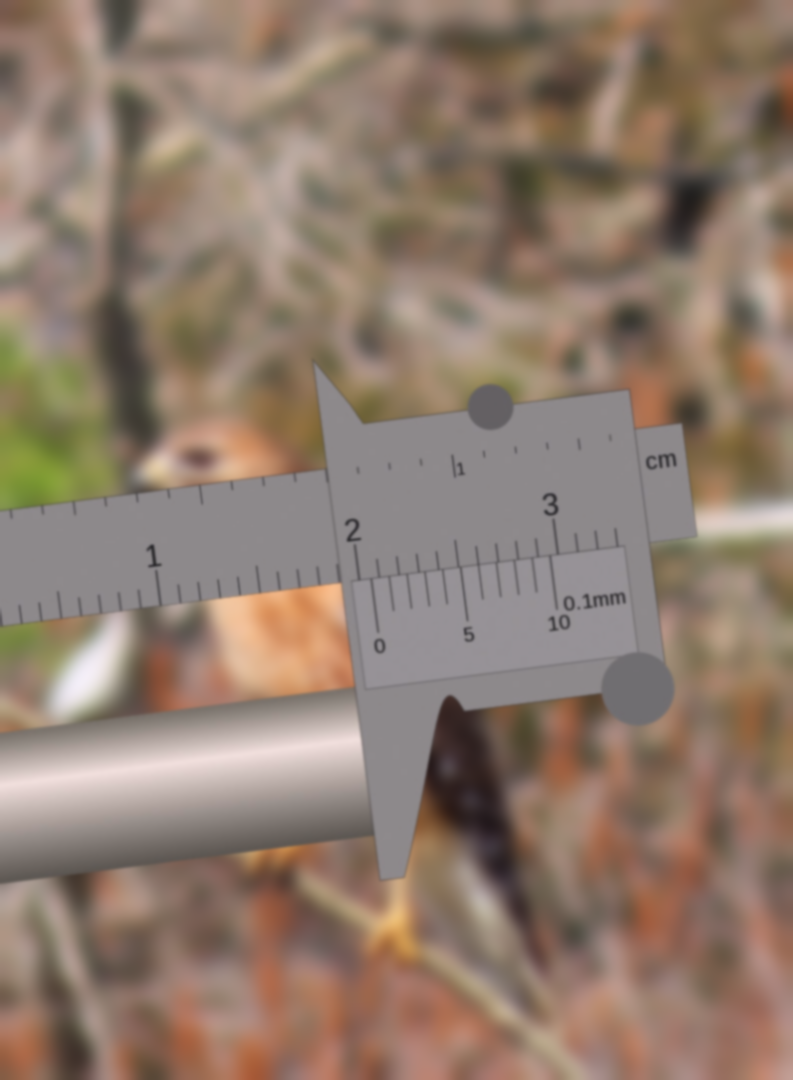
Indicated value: 20.6 mm
